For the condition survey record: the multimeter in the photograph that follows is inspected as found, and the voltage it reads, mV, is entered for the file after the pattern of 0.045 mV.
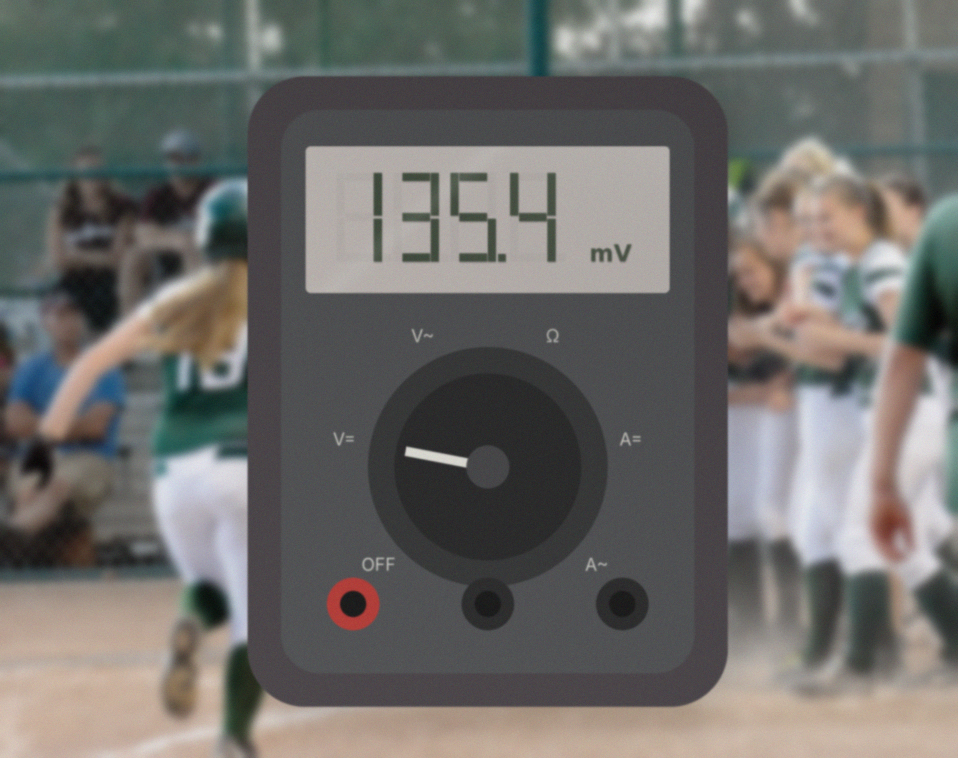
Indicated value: 135.4 mV
